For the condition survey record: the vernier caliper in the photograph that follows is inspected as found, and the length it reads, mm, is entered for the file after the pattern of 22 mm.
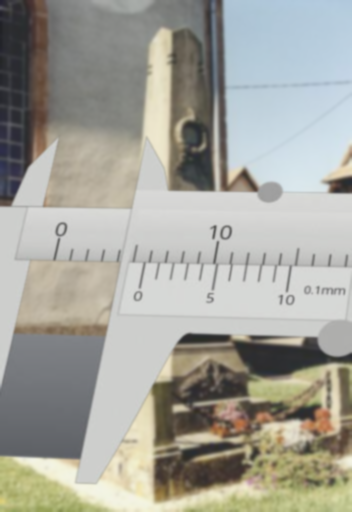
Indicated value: 5.7 mm
